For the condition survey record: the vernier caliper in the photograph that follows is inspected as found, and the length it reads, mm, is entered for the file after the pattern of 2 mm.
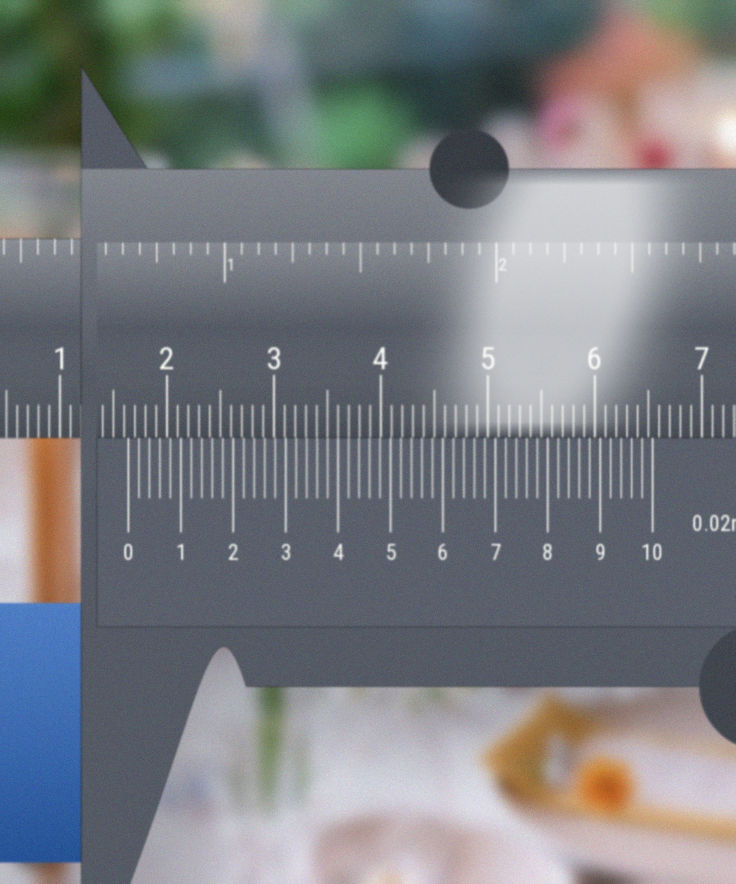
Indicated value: 16.4 mm
